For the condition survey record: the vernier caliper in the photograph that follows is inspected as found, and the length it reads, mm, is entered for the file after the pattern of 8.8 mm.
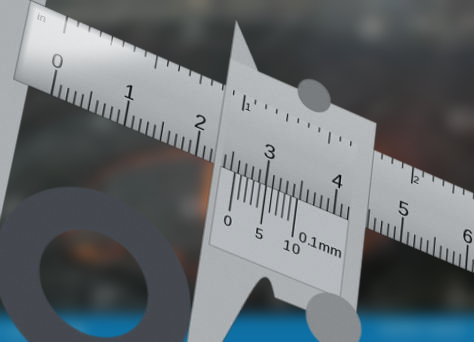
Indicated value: 25.6 mm
